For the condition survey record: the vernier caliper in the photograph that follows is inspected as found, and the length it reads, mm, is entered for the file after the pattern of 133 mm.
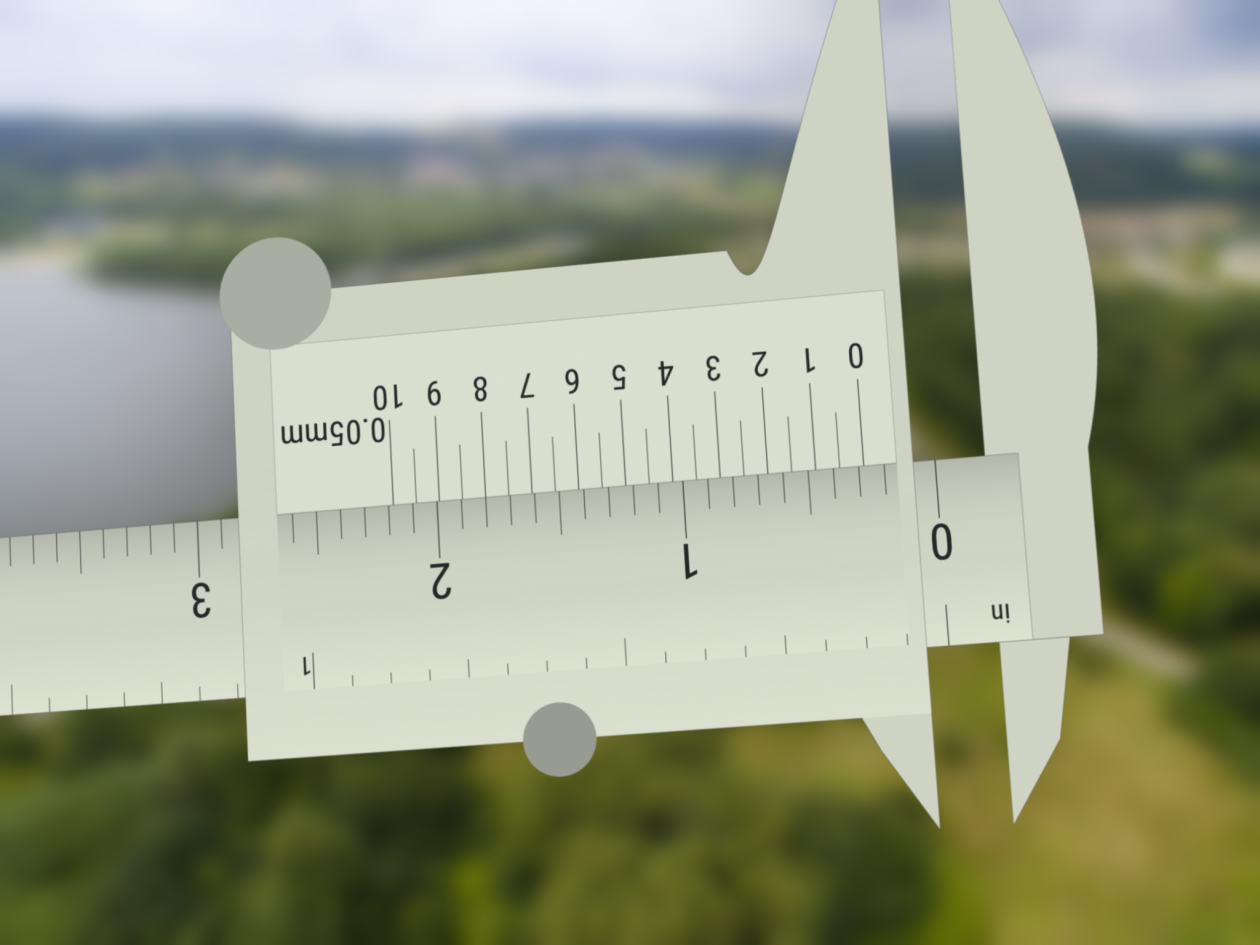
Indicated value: 2.80 mm
